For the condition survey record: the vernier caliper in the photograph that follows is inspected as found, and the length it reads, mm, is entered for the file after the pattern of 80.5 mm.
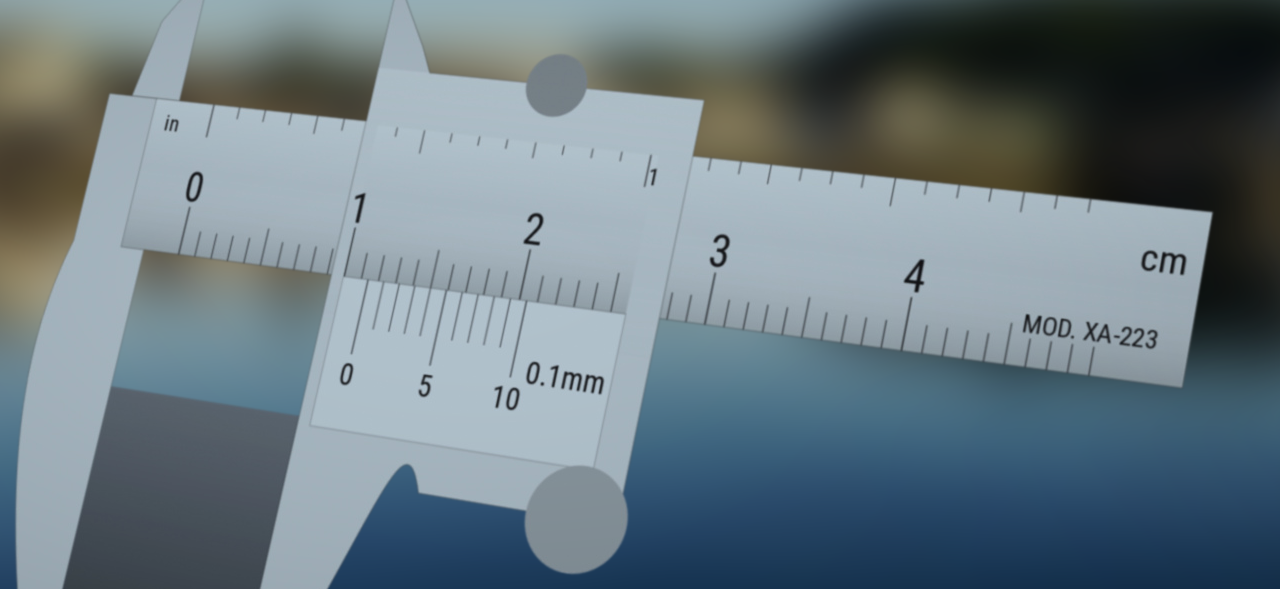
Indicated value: 11.4 mm
